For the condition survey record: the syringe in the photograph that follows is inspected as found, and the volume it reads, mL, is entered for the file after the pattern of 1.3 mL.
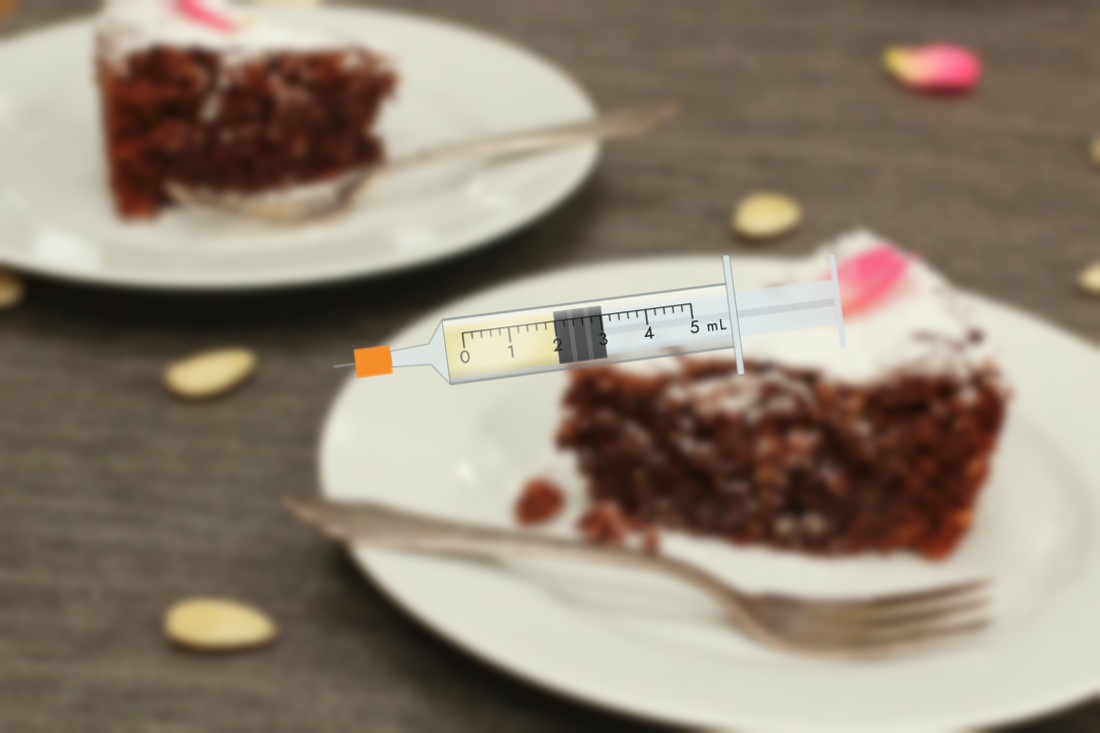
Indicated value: 2 mL
